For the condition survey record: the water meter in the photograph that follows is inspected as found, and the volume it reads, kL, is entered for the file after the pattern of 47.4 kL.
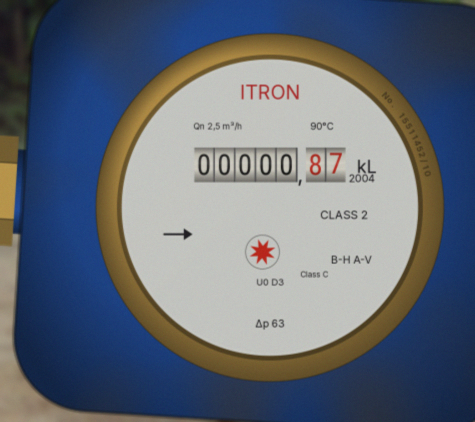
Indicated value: 0.87 kL
